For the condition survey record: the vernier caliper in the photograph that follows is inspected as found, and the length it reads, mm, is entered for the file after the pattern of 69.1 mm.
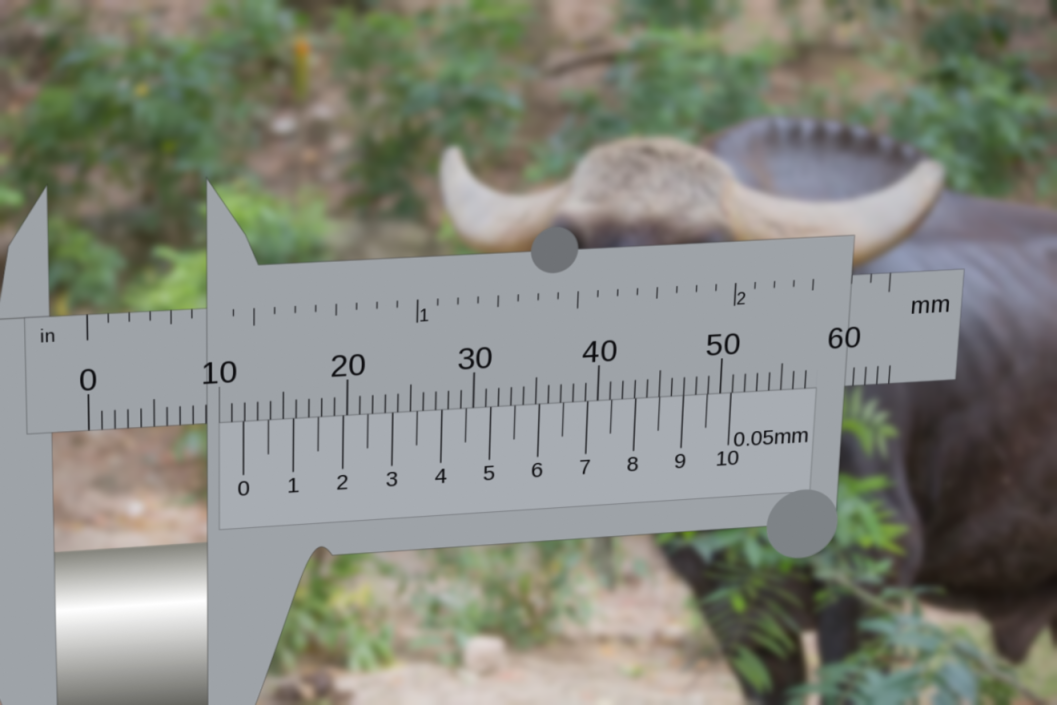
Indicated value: 11.9 mm
